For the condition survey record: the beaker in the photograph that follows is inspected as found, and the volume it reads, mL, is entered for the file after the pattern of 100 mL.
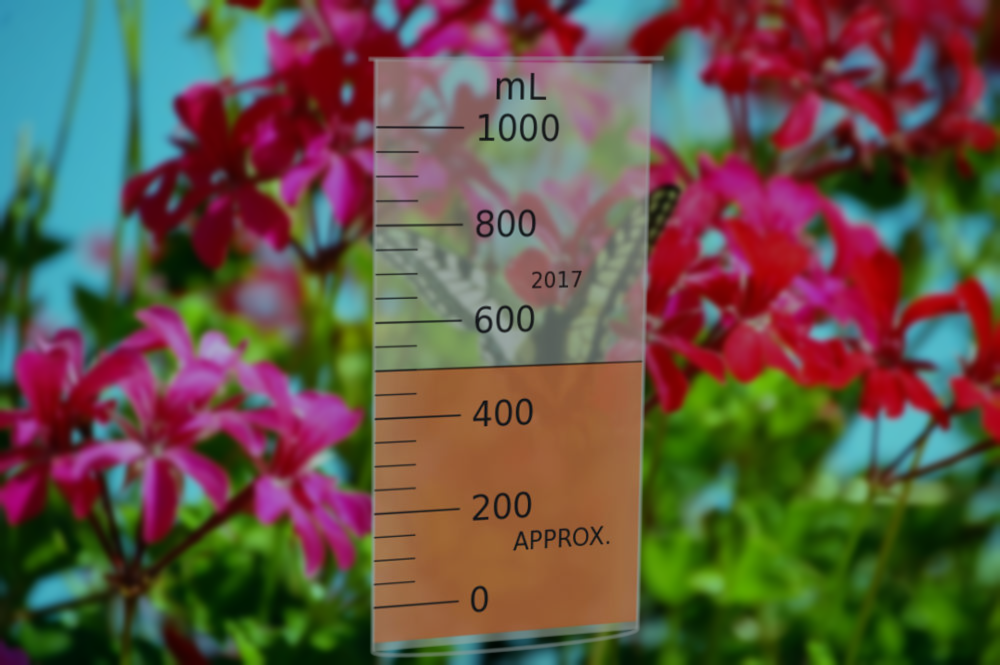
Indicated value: 500 mL
